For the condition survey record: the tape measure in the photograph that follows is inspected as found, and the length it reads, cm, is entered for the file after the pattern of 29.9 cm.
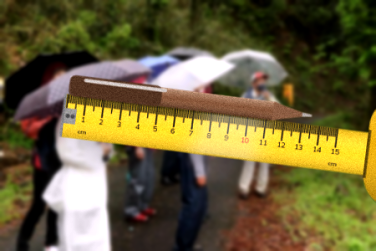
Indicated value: 13.5 cm
